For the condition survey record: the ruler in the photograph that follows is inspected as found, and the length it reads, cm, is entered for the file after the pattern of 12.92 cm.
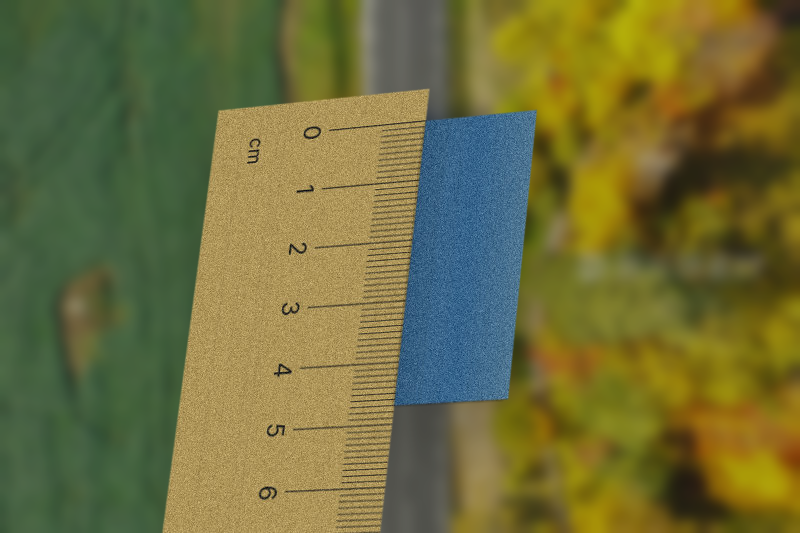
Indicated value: 4.7 cm
